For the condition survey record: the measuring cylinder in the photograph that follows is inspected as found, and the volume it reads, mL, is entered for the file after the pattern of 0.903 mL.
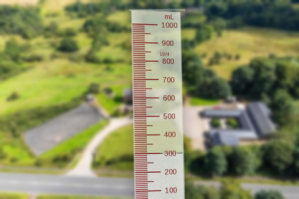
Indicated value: 300 mL
